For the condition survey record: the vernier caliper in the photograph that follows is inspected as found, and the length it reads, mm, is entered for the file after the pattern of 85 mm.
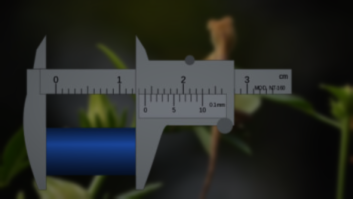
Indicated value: 14.0 mm
